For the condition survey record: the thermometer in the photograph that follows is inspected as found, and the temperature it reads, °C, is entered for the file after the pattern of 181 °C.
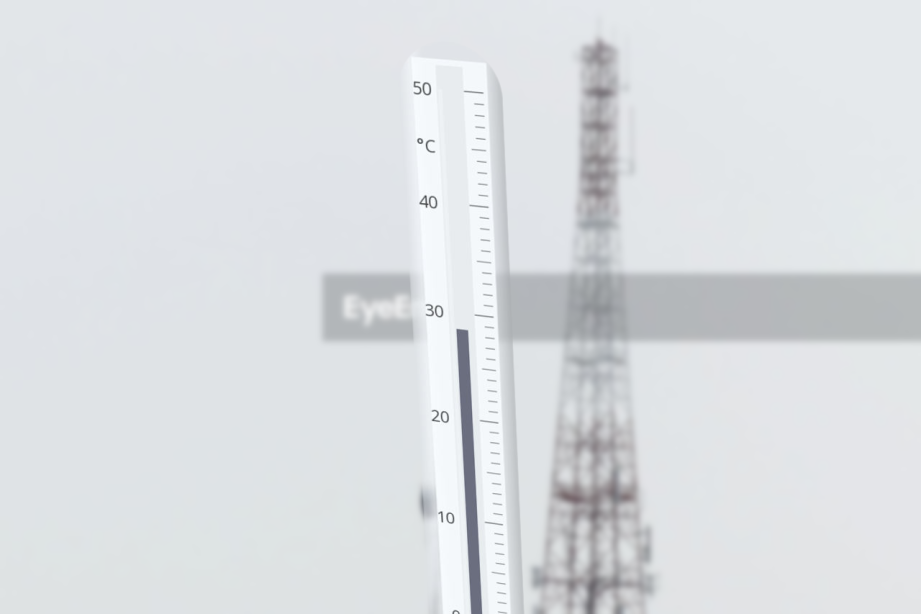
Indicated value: 28.5 °C
